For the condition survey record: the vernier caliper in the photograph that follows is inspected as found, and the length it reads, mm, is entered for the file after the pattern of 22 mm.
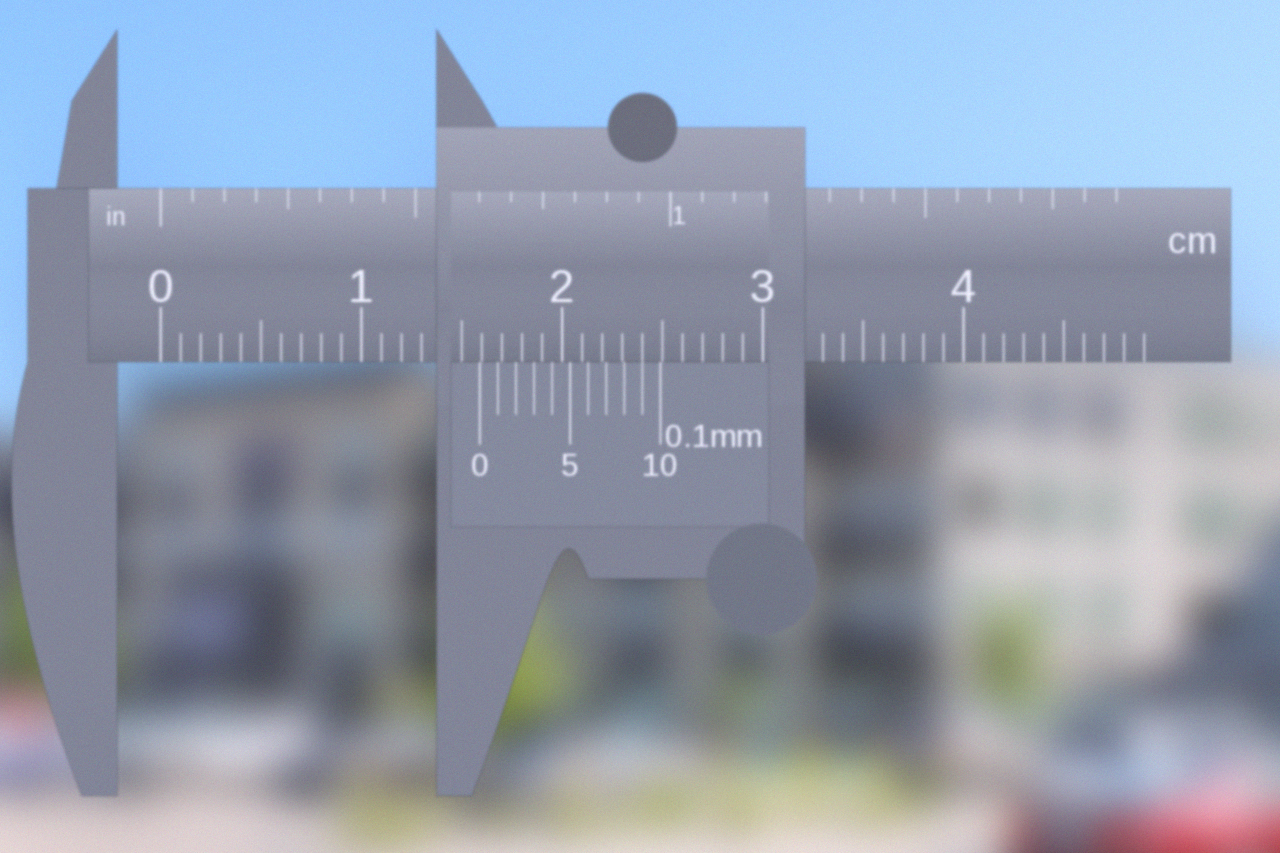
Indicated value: 15.9 mm
